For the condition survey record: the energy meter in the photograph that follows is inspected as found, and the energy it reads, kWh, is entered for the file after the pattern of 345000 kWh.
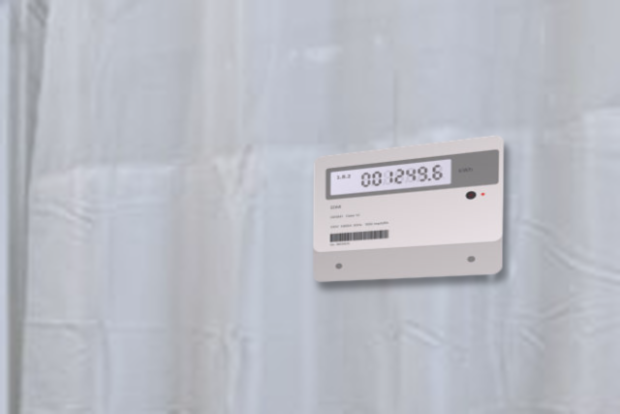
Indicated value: 1249.6 kWh
